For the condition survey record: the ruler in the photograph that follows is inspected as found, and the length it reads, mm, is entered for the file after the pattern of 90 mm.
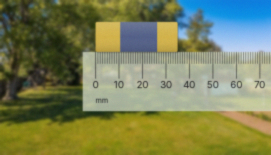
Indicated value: 35 mm
